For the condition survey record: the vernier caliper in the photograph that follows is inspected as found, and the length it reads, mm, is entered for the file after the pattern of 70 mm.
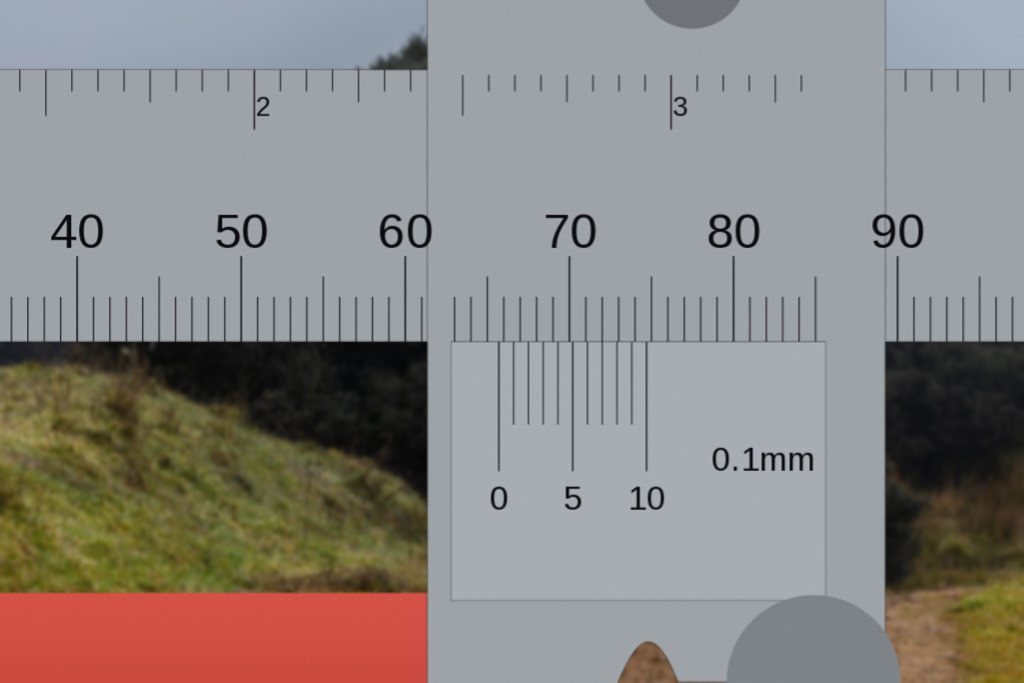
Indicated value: 65.7 mm
